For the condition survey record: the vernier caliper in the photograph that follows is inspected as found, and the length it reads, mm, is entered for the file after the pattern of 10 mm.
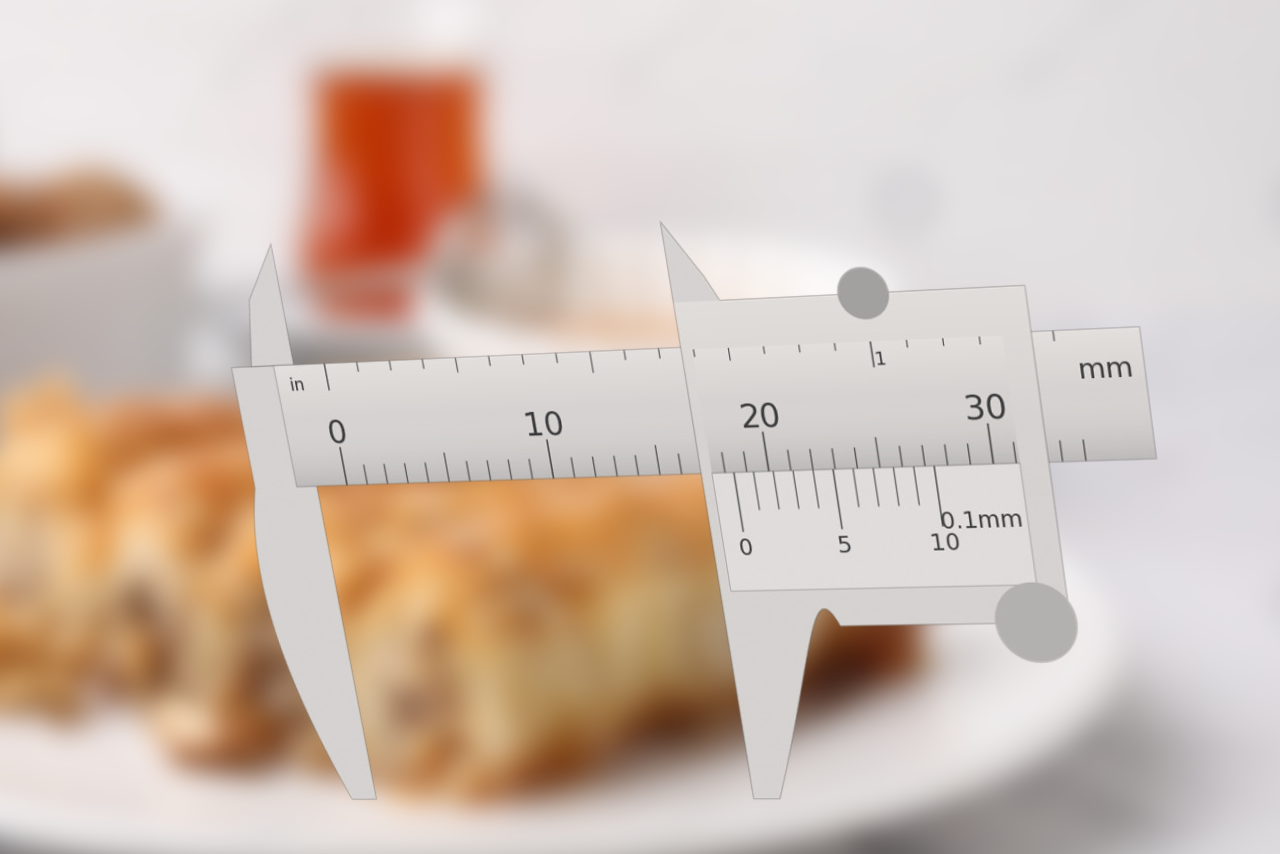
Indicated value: 18.4 mm
